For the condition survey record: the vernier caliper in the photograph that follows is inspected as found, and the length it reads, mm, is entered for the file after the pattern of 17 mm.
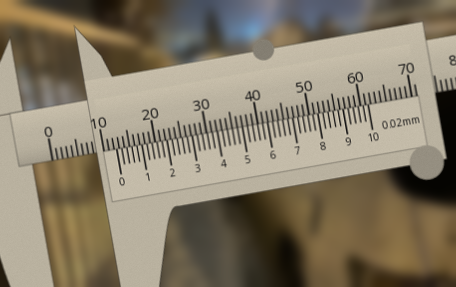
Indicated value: 12.5 mm
